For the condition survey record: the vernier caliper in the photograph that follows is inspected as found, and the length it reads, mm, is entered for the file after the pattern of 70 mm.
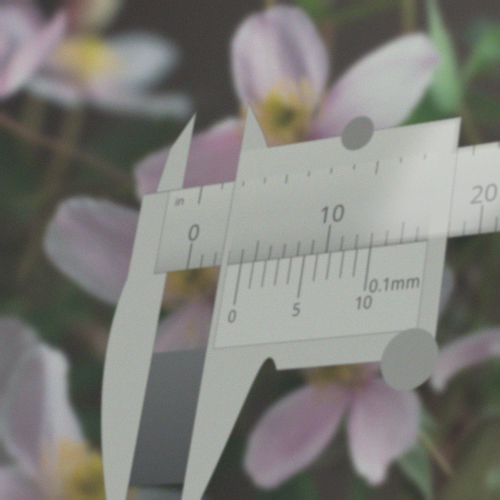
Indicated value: 4.0 mm
